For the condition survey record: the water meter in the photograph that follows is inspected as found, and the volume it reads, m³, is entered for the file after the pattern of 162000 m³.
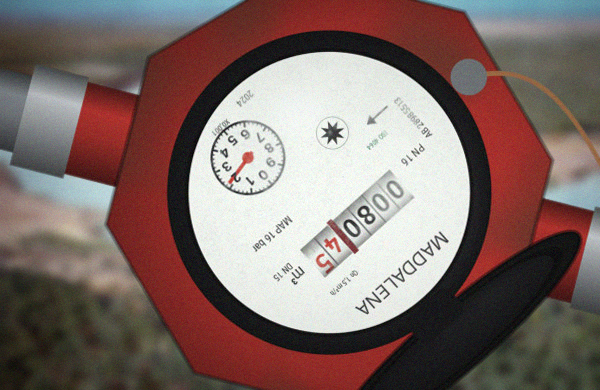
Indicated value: 80.452 m³
